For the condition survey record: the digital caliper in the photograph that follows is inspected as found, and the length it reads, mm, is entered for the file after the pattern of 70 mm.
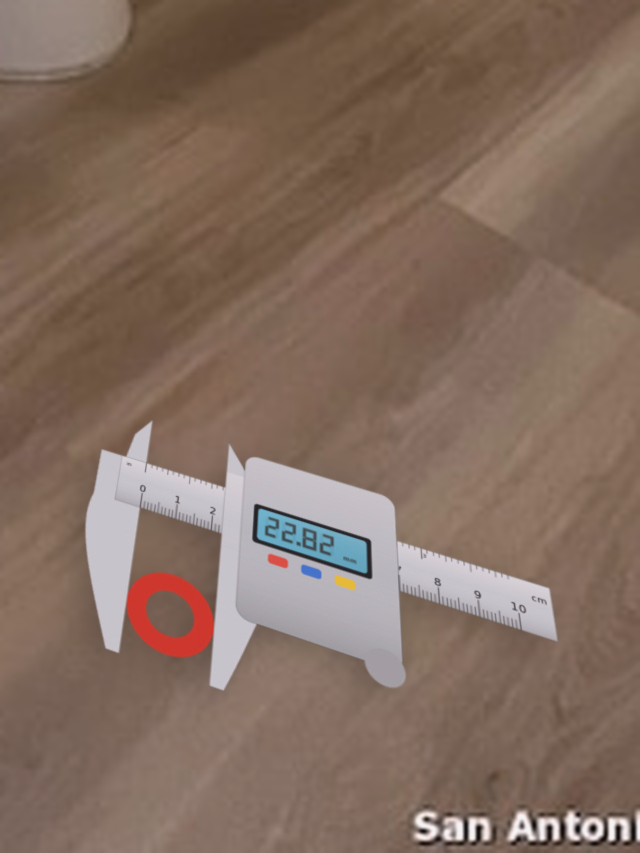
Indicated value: 22.82 mm
